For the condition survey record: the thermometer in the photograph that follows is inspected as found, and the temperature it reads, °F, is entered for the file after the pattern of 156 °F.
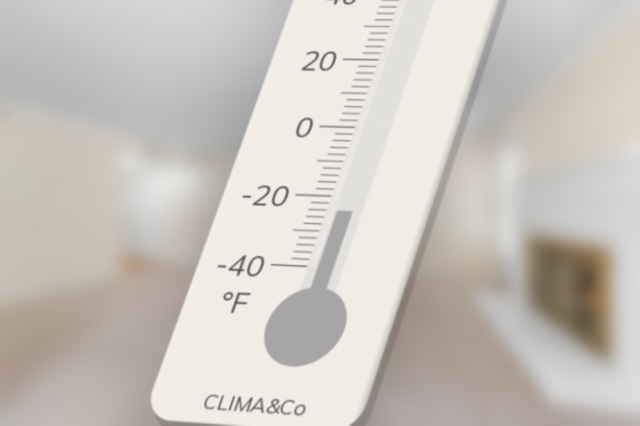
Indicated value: -24 °F
